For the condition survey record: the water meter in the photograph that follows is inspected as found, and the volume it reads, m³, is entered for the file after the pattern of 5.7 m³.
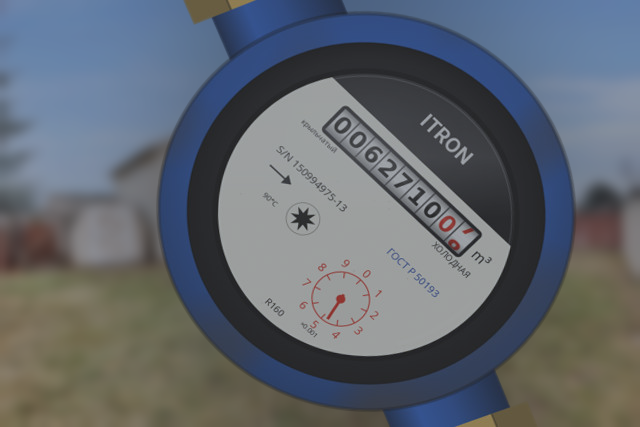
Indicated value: 62710.074 m³
